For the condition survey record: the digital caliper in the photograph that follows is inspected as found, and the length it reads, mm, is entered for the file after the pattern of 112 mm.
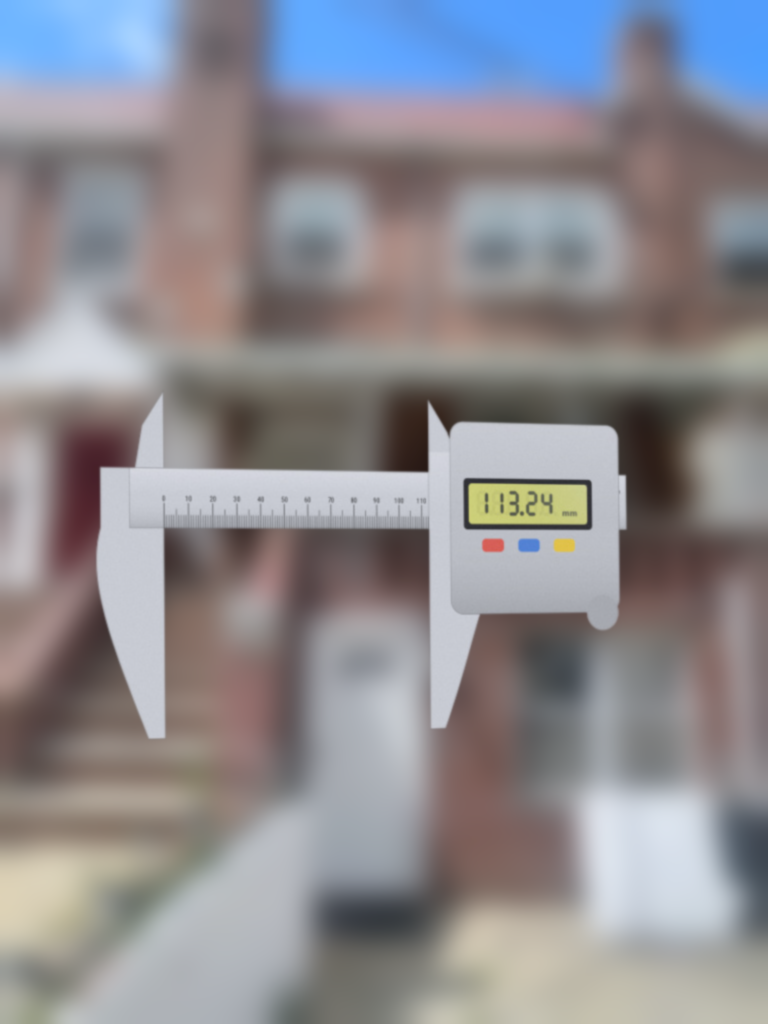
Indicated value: 113.24 mm
